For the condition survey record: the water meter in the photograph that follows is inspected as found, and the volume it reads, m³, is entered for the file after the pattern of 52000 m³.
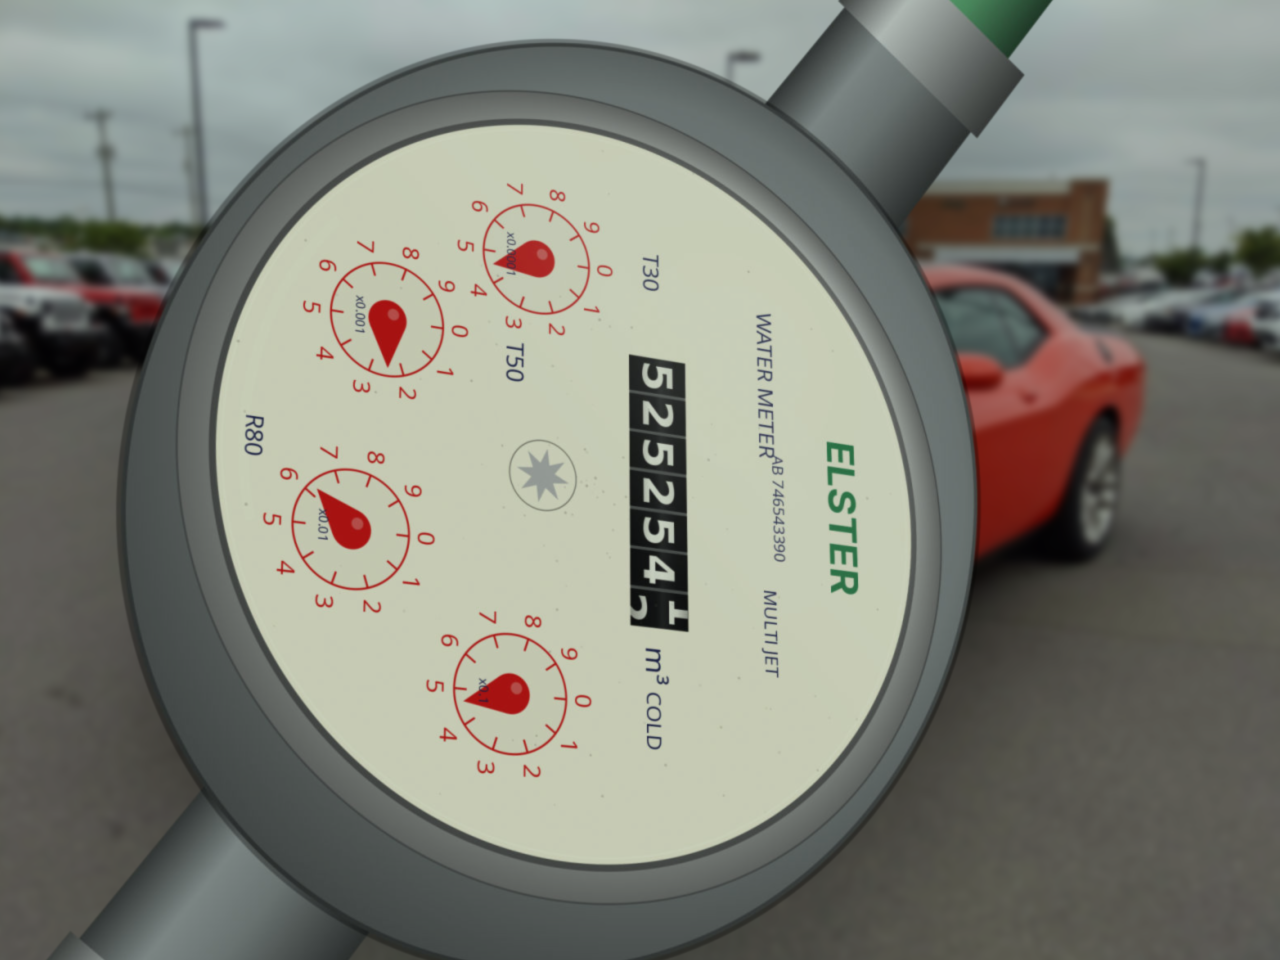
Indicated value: 5252541.4624 m³
